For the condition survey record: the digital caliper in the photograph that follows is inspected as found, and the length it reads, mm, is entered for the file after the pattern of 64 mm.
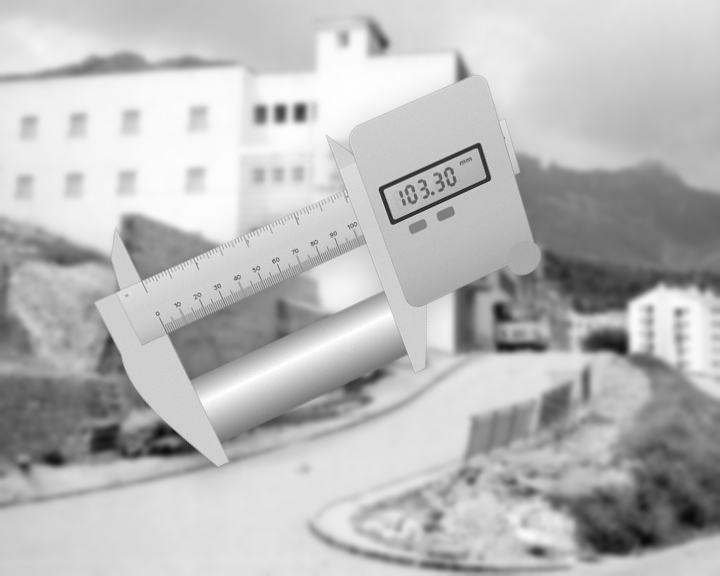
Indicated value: 103.30 mm
